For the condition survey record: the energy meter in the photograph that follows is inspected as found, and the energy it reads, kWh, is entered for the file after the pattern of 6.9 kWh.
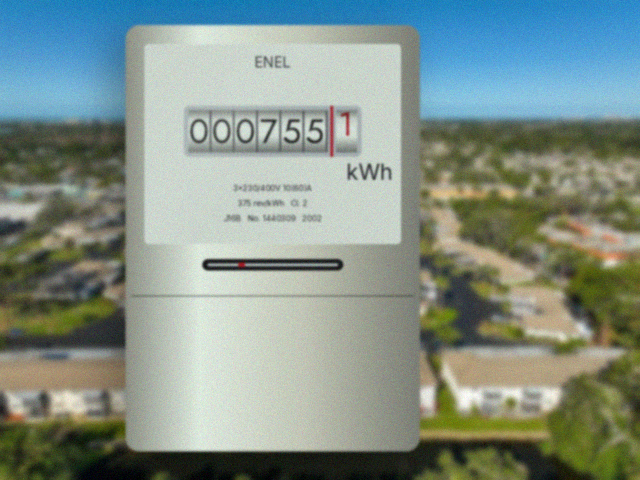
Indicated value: 755.1 kWh
